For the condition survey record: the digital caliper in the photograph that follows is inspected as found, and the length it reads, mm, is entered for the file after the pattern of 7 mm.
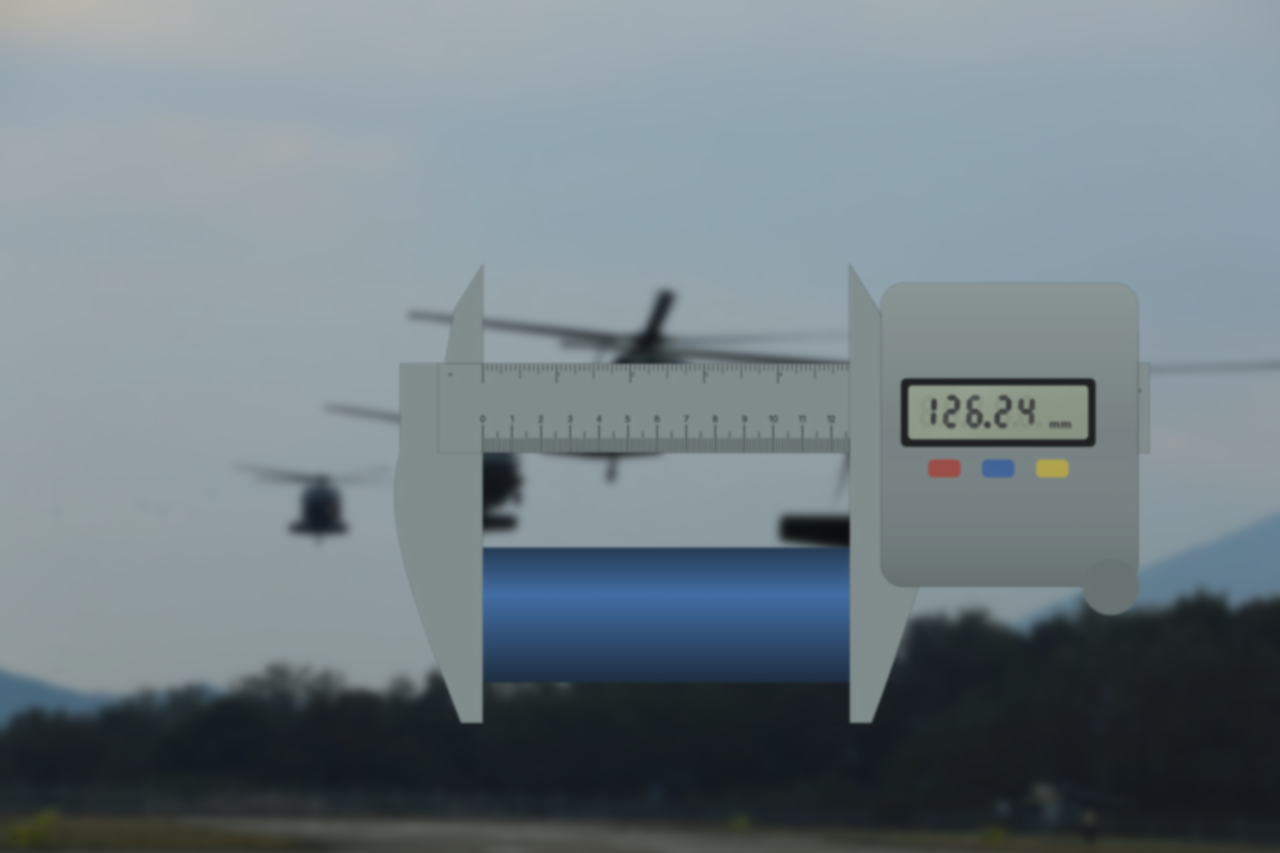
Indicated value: 126.24 mm
